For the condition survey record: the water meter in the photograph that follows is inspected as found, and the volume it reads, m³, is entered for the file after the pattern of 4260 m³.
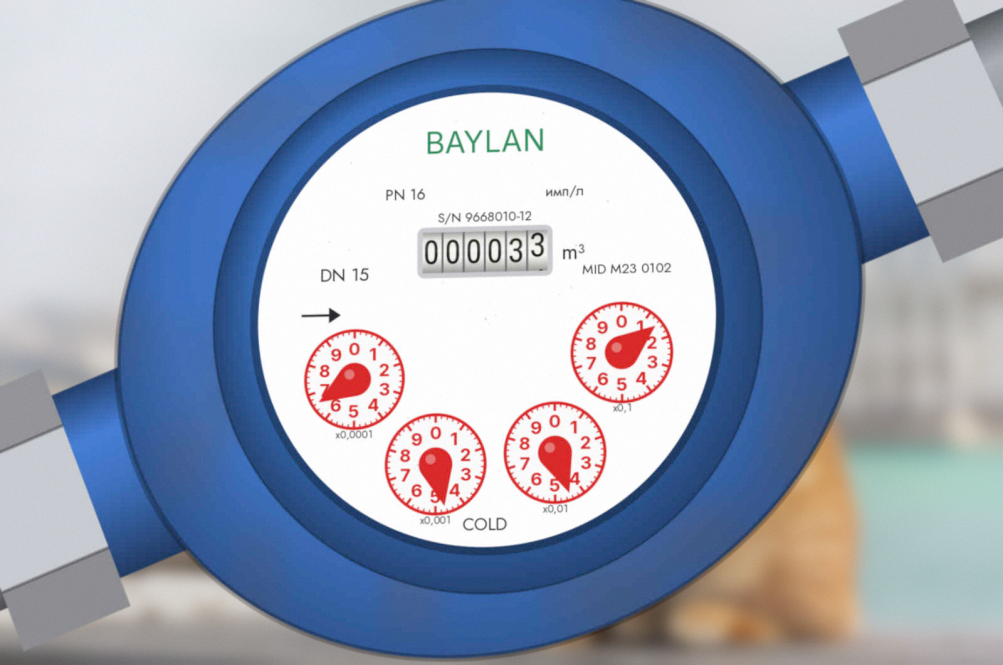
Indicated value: 33.1446 m³
